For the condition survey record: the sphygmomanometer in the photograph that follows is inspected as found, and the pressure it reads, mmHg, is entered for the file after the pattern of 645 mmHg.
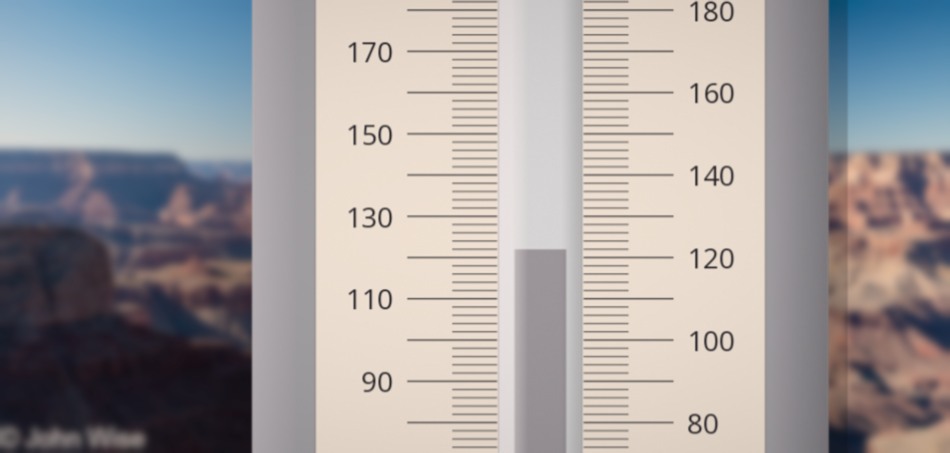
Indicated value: 122 mmHg
